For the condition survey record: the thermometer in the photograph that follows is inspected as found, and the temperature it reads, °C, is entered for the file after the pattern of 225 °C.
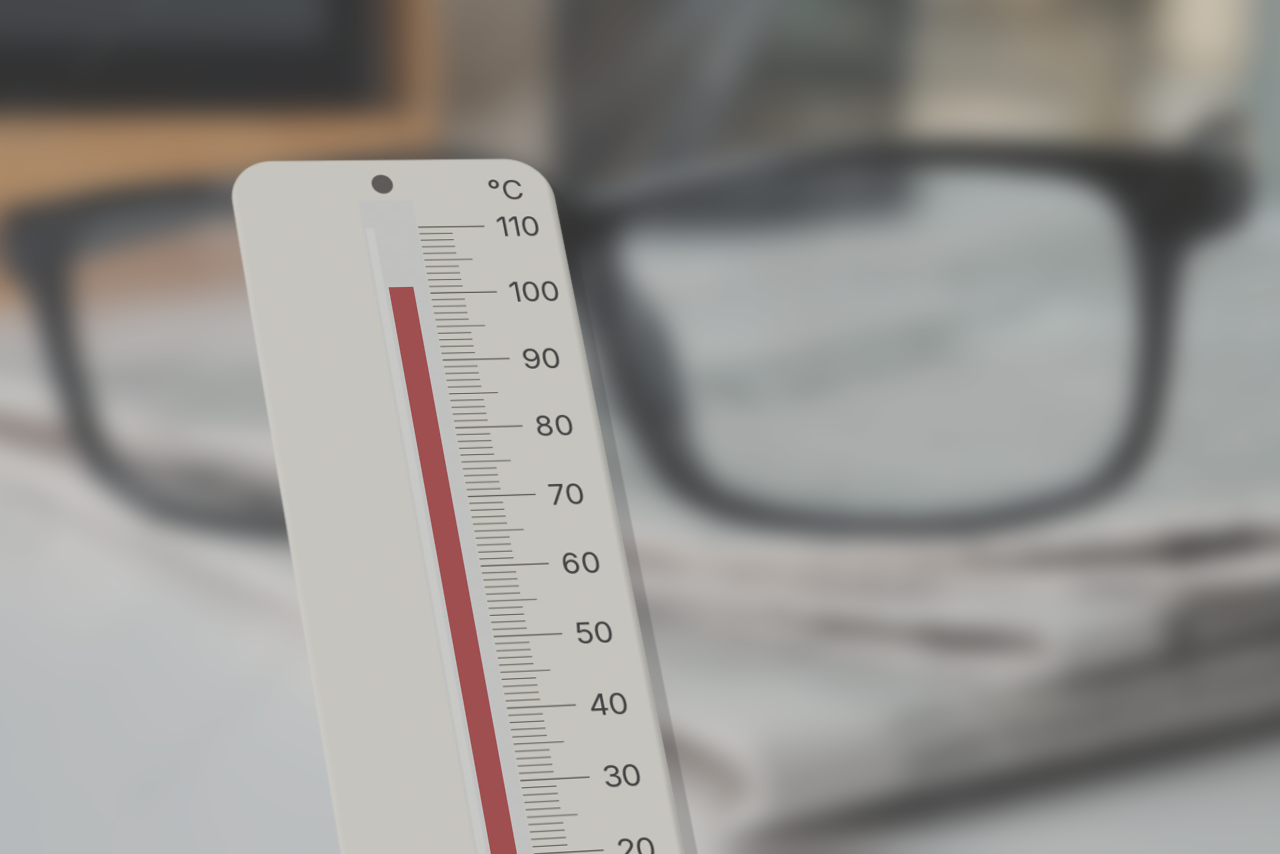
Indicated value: 101 °C
